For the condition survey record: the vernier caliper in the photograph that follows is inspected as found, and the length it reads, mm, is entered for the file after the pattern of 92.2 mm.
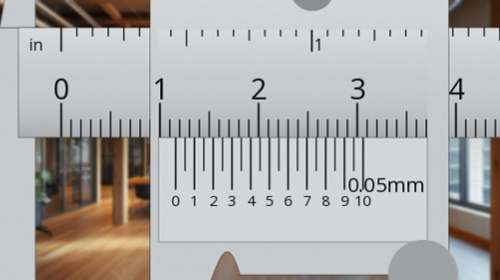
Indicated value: 11.6 mm
